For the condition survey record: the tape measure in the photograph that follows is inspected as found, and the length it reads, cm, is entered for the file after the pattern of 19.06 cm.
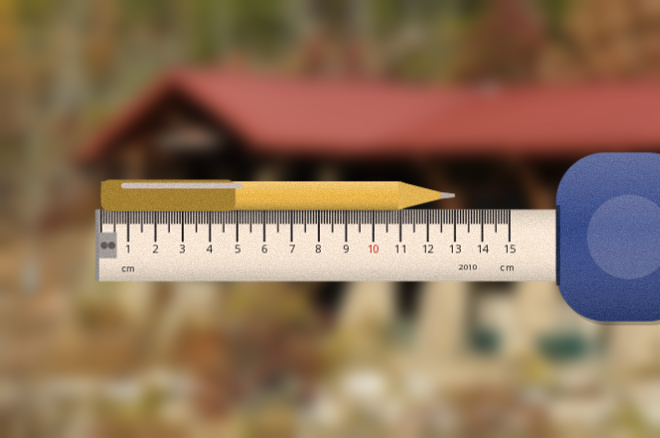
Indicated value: 13 cm
